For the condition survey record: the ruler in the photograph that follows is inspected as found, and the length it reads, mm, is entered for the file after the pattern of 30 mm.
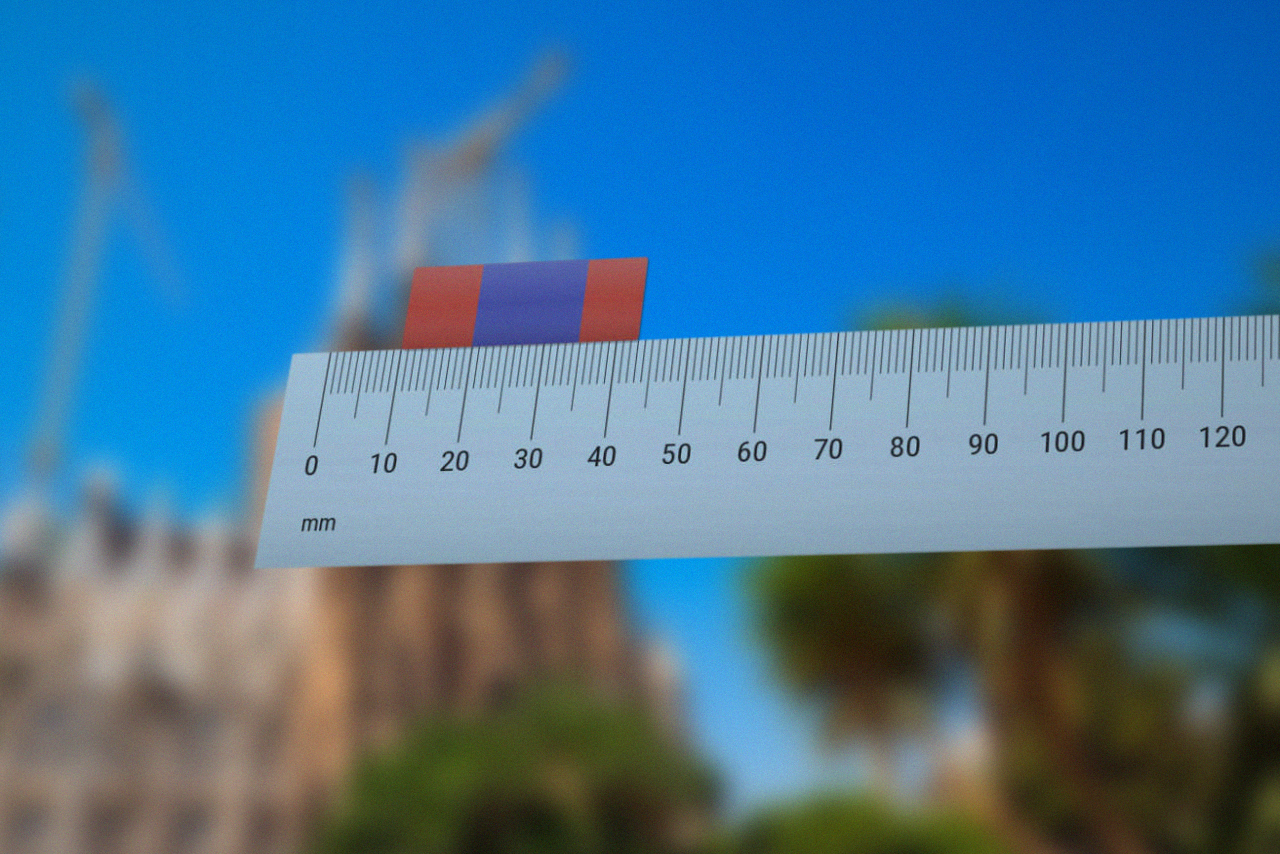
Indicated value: 33 mm
